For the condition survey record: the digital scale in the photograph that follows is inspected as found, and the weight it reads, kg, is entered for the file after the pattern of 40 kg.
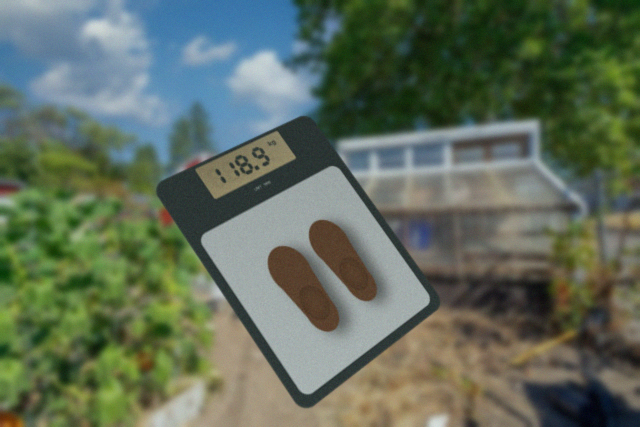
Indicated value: 118.9 kg
